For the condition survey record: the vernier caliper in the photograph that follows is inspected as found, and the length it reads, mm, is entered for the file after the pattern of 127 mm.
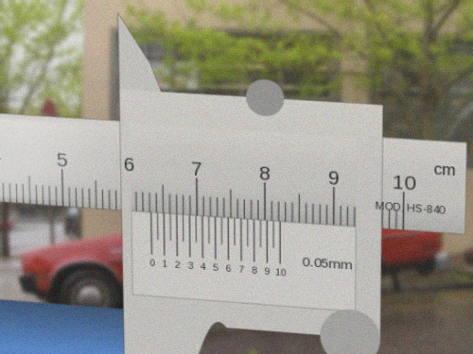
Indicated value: 63.2 mm
